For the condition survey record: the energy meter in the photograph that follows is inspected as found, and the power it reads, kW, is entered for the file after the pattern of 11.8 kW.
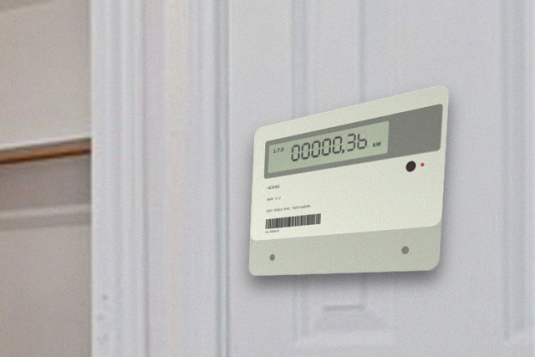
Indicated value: 0.36 kW
